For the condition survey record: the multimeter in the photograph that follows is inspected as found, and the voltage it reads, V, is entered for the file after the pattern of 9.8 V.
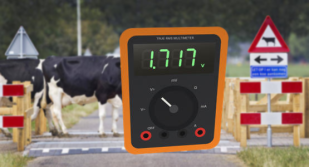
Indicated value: 1.717 V
